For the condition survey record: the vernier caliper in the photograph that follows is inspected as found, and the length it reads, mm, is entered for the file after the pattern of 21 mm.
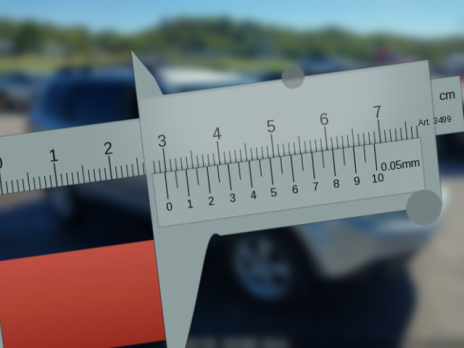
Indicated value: 29.8 mm
